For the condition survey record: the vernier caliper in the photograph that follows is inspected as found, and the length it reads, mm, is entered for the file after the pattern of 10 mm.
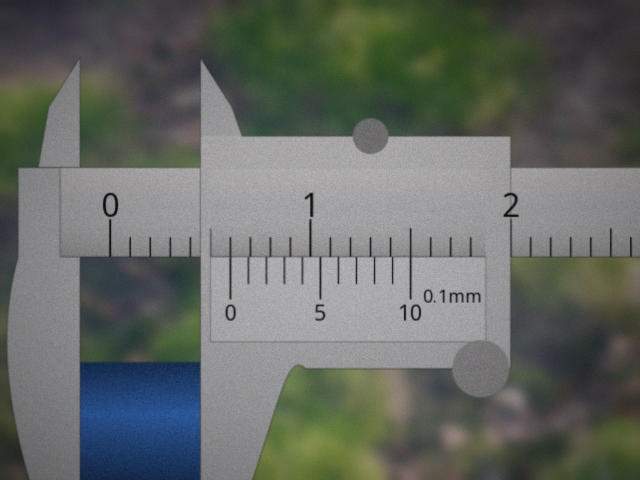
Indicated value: 6.0 mm
